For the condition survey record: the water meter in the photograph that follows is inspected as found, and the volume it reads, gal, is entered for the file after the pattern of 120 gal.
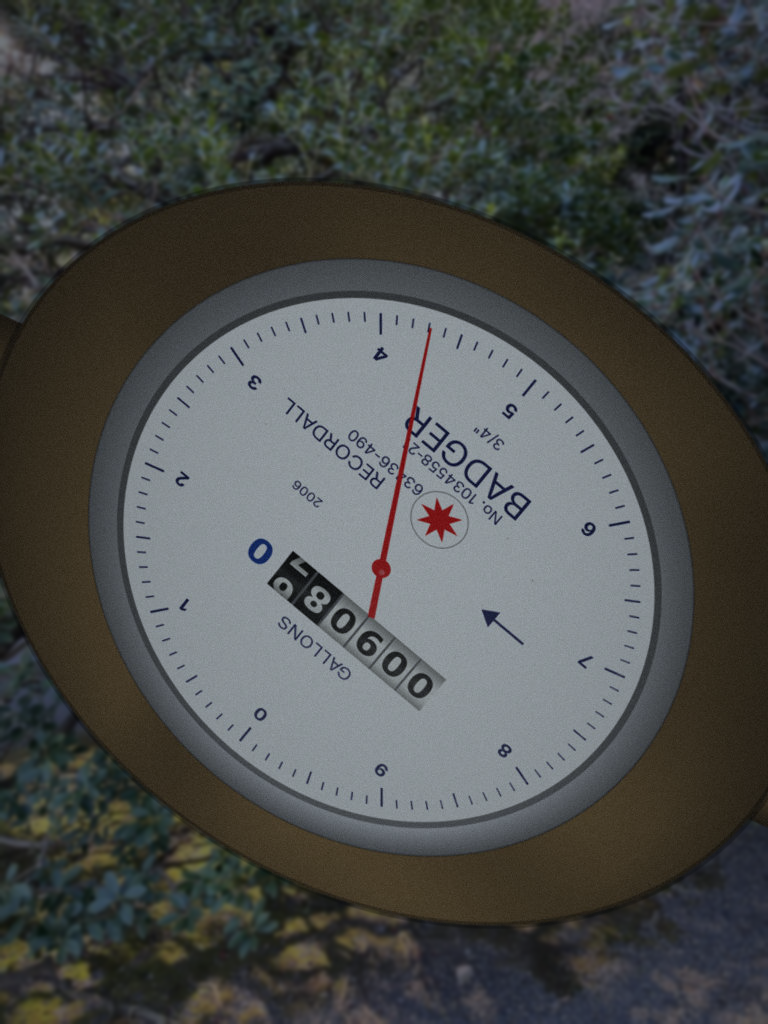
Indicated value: 90864.3 gal
